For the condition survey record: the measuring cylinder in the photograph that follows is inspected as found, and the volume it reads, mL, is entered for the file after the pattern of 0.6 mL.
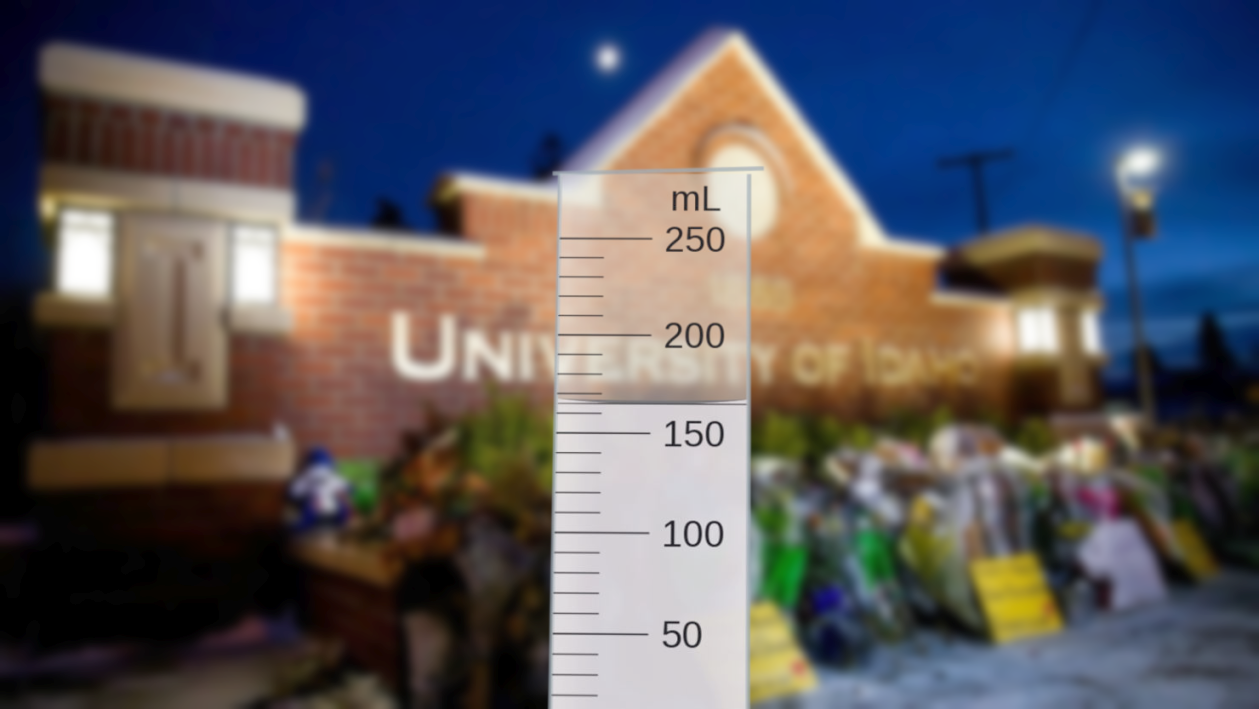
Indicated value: 165 mL
